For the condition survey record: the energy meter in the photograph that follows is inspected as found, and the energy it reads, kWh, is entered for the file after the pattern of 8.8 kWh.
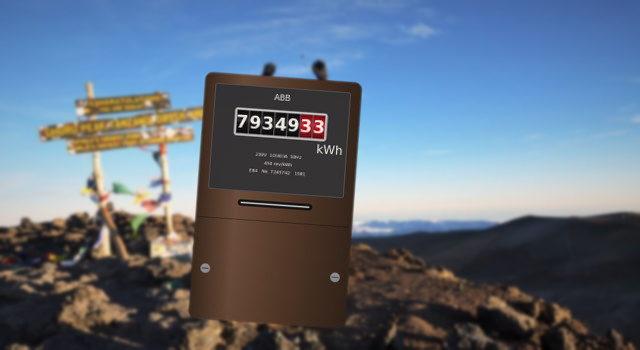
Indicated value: 79349.33 kWh
